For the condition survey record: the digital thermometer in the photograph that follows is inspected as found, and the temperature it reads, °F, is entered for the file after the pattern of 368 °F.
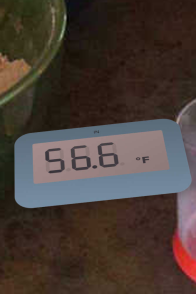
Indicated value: 56.6 °F
